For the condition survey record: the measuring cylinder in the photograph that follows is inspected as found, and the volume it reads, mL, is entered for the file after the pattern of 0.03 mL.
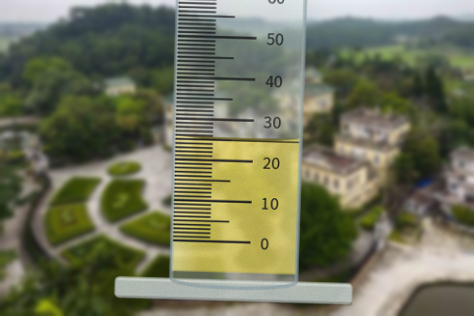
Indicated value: 25 mL
